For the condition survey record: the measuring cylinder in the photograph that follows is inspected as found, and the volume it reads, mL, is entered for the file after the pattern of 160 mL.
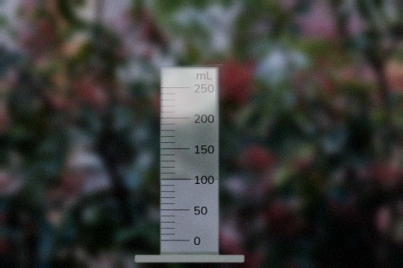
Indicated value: 100 mL
